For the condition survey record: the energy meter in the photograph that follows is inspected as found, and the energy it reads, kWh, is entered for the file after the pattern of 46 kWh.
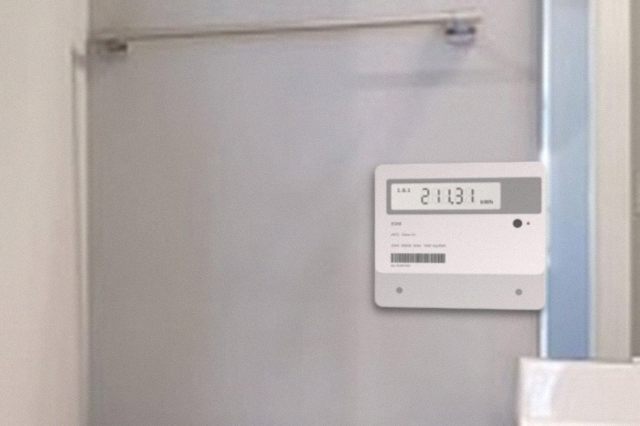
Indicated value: 211.31 kWh
